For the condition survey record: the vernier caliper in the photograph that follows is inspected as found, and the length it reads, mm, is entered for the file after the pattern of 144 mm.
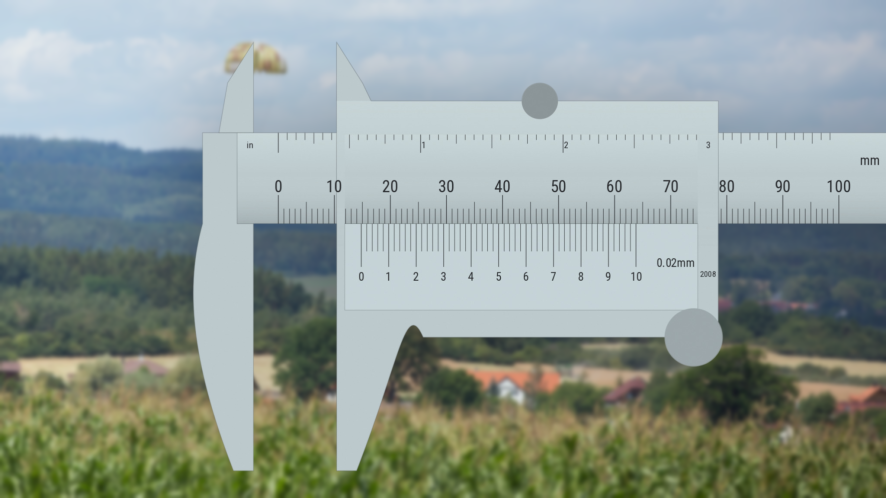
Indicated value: 14.8 mm
